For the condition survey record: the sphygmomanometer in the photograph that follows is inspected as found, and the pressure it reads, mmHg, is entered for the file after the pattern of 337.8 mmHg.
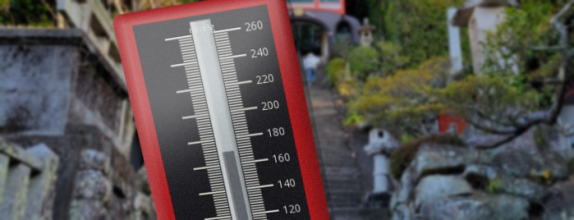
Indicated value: 170 mmHg
